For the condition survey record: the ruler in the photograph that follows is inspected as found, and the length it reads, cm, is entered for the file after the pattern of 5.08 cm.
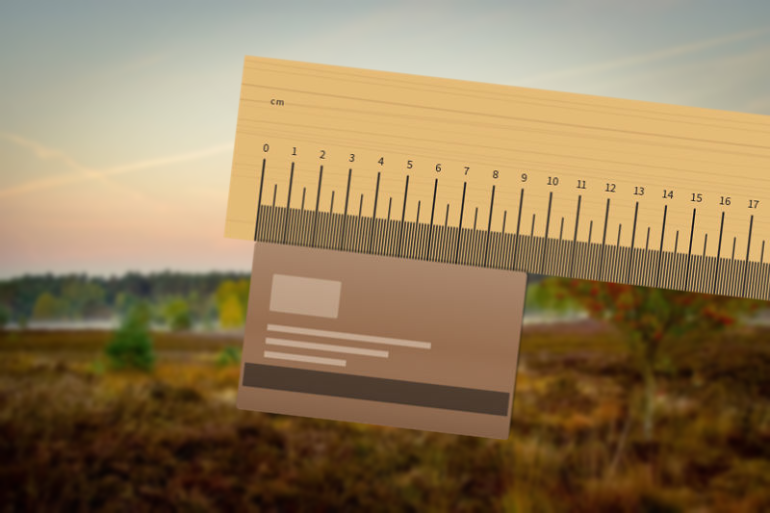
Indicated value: 9.5 cm
